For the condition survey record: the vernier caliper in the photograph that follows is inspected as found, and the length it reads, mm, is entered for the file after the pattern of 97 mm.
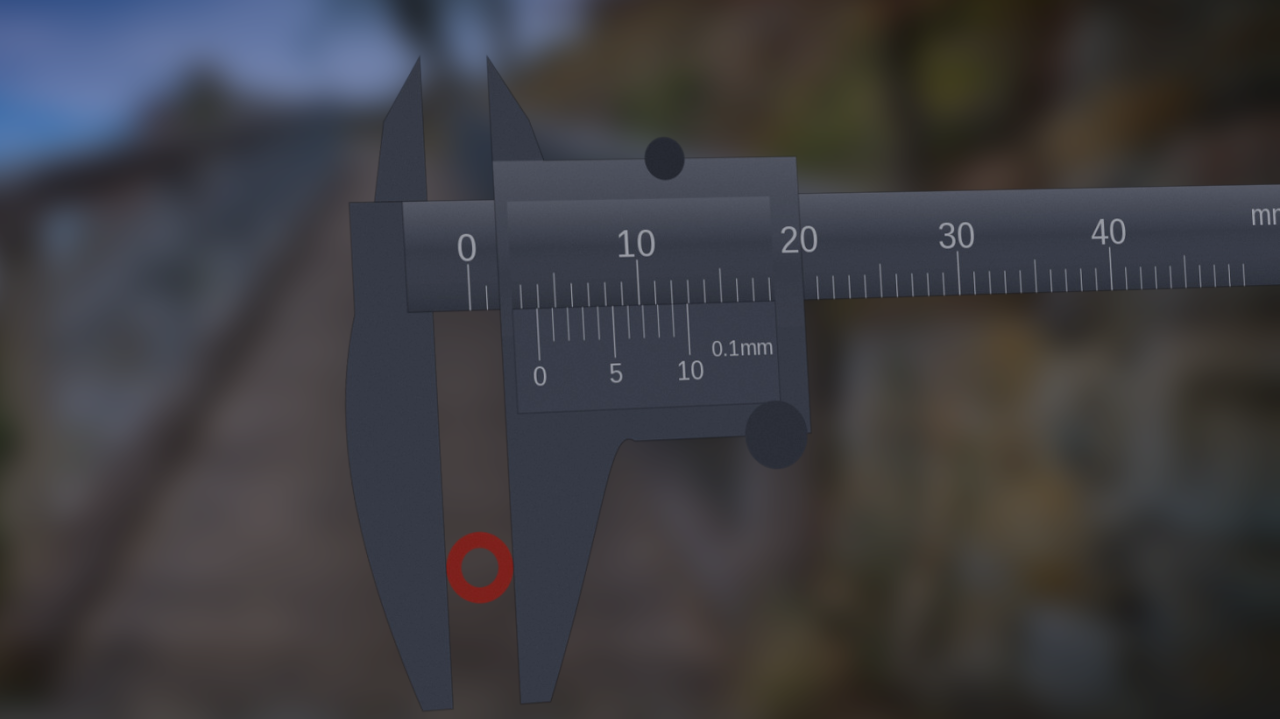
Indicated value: 3.9 mm
